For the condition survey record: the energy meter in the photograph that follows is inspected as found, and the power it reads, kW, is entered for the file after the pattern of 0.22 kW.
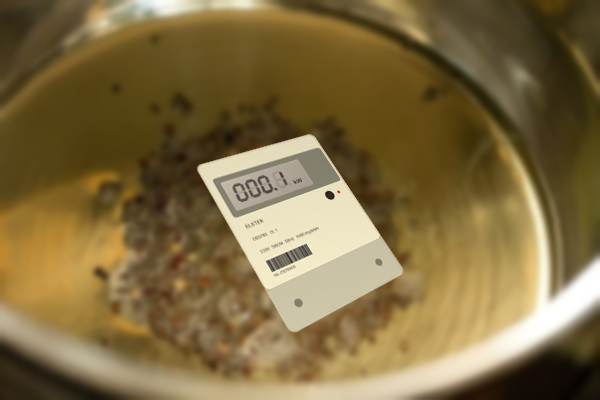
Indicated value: 0.1 kW
